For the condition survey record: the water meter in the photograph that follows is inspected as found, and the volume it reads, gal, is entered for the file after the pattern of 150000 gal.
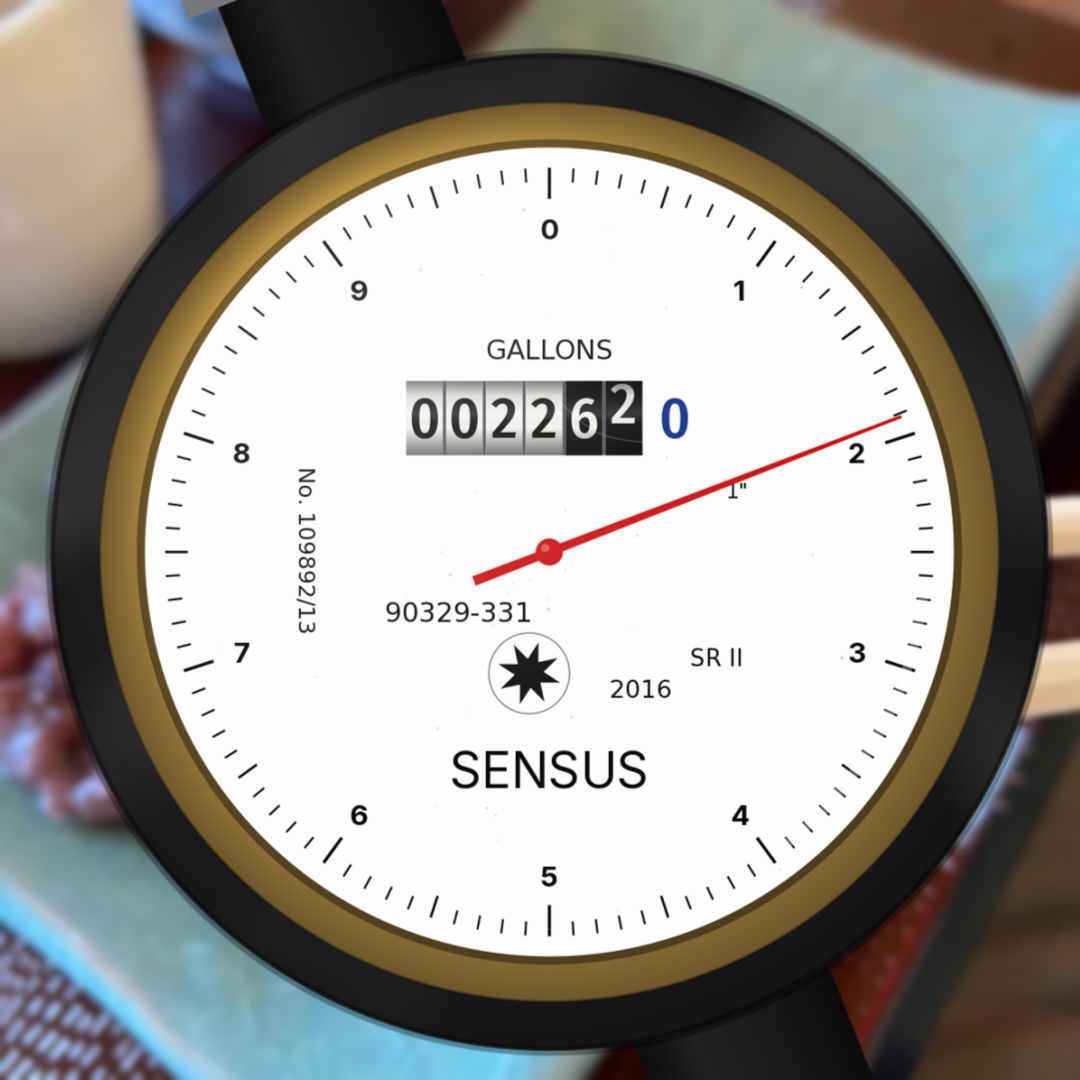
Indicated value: 22621.9 gal
